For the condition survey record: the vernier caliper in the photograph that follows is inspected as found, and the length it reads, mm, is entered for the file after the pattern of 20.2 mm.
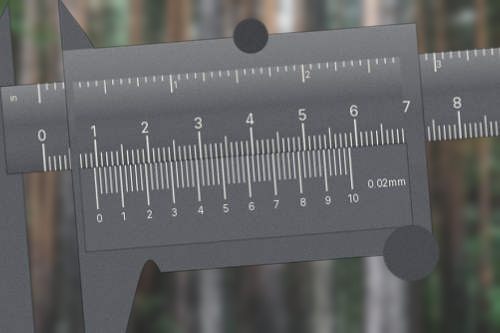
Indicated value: 9.5 mm
